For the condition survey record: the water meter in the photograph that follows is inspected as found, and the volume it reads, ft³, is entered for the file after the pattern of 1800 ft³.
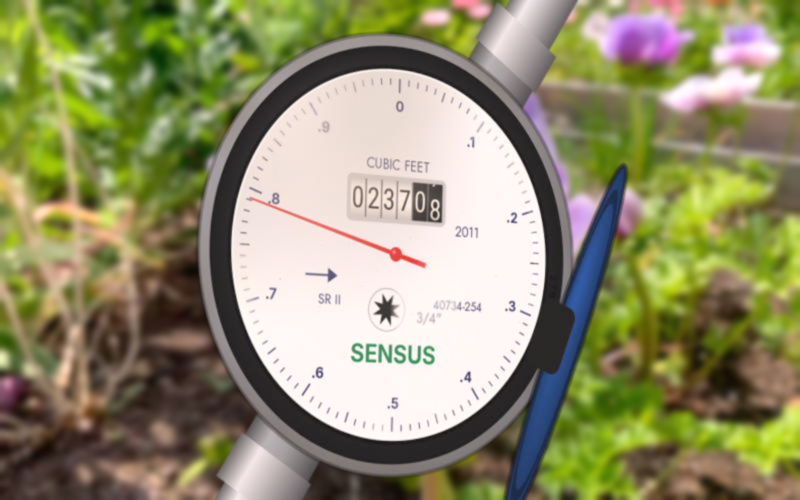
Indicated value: 23707.79 ft³
